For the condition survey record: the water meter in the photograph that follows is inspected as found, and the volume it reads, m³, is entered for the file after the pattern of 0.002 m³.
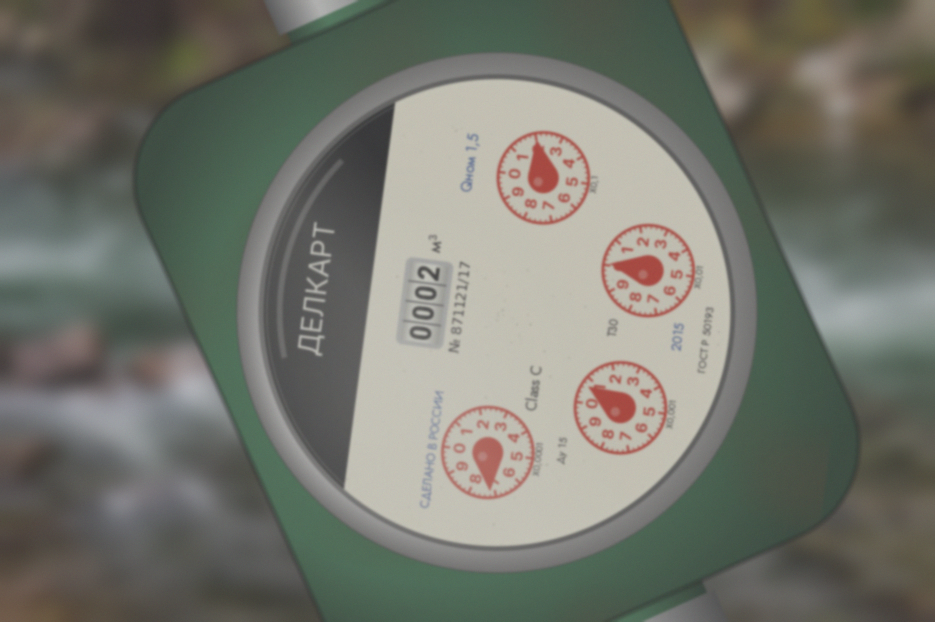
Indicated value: 2.2007 m³
